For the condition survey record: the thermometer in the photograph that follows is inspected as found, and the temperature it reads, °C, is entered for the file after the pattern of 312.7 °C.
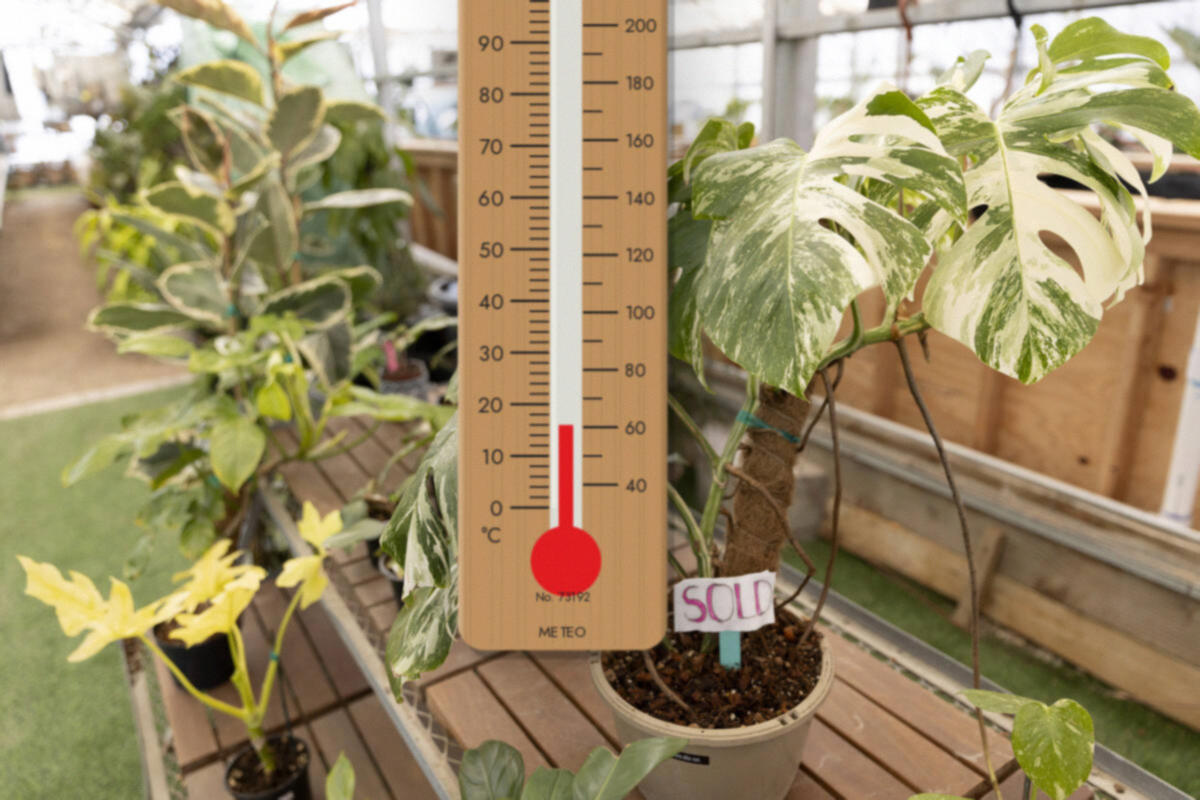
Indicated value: 16 °C
